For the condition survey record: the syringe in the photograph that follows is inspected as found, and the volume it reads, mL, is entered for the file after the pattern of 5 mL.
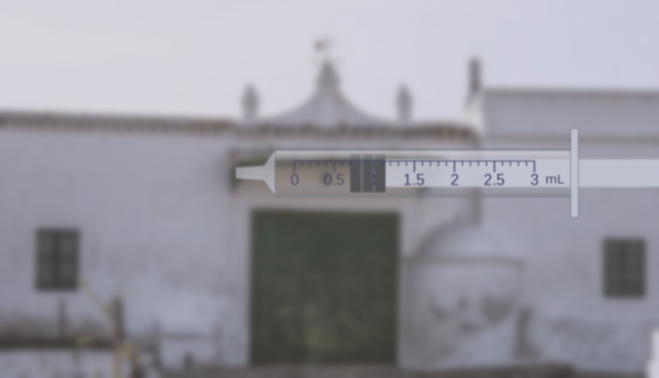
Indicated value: 0.7 mL
